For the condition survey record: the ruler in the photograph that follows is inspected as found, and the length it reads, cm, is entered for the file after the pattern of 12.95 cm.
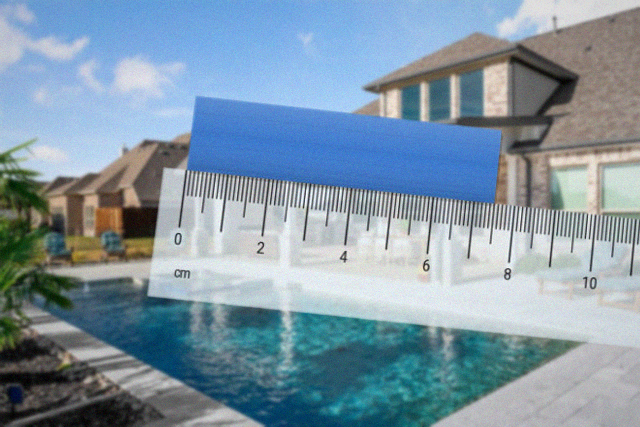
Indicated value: 7.5 cm
